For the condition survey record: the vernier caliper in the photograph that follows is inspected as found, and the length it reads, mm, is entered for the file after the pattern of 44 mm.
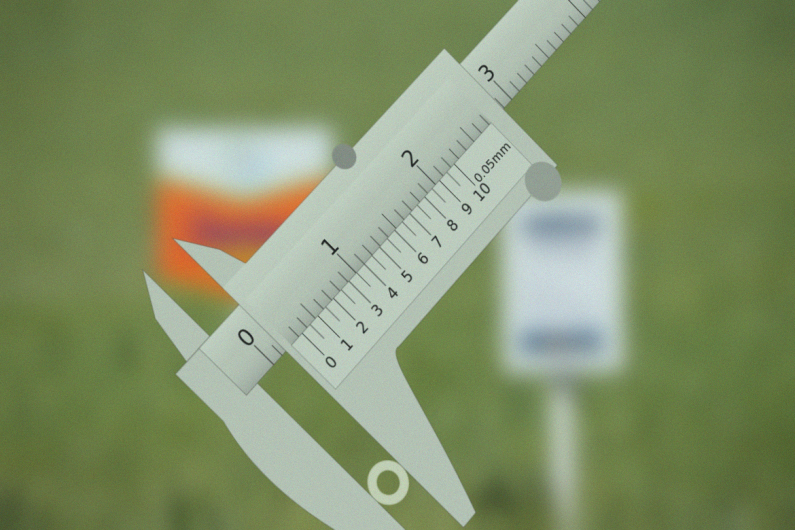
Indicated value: 3.4 mm
